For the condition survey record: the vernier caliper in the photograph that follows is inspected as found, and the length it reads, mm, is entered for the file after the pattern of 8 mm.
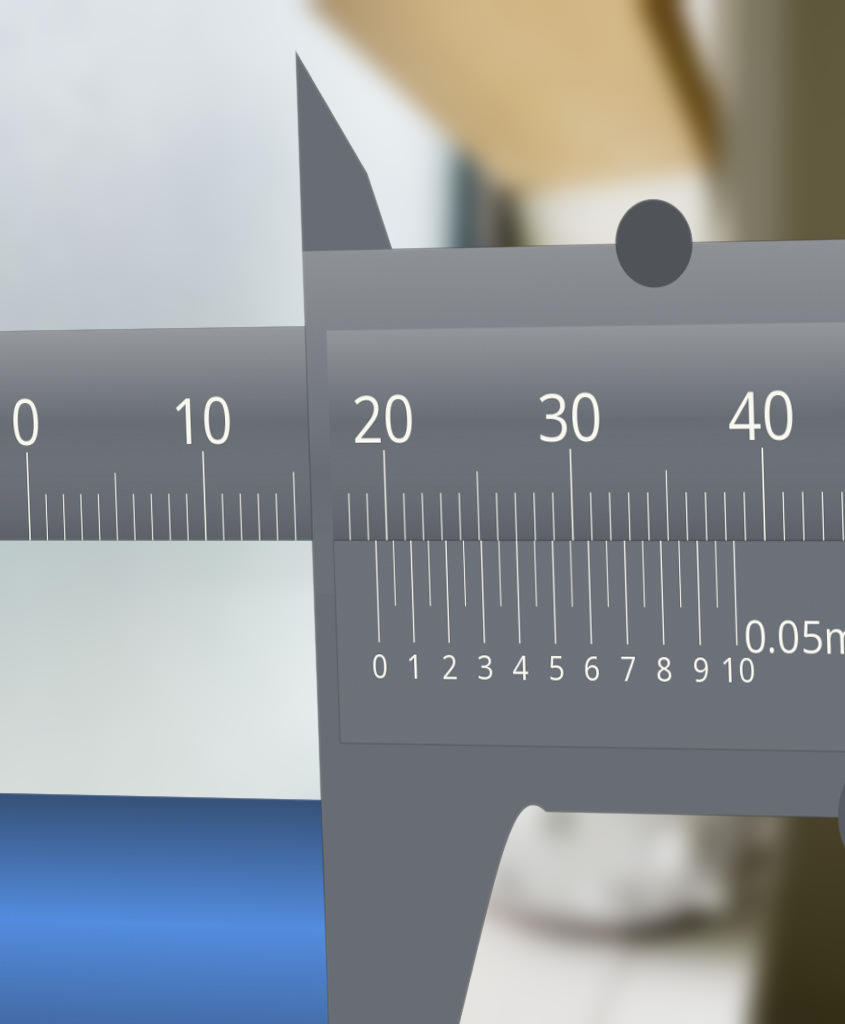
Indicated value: 19.4 mm
